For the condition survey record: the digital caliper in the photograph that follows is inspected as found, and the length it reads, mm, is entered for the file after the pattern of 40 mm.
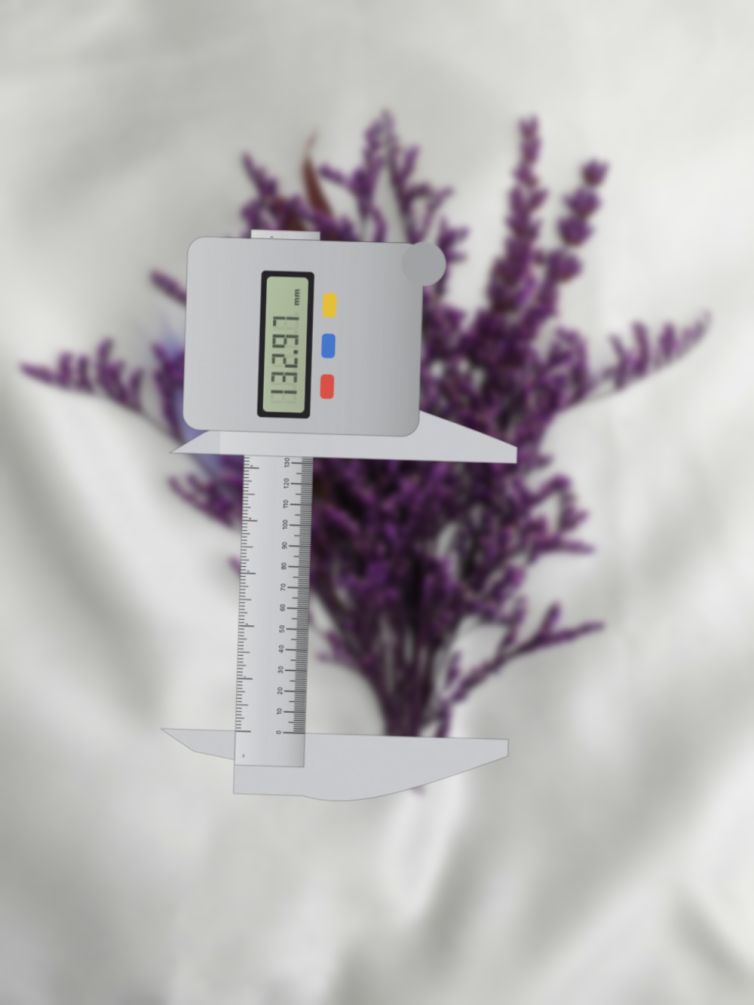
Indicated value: 132.97 mm
